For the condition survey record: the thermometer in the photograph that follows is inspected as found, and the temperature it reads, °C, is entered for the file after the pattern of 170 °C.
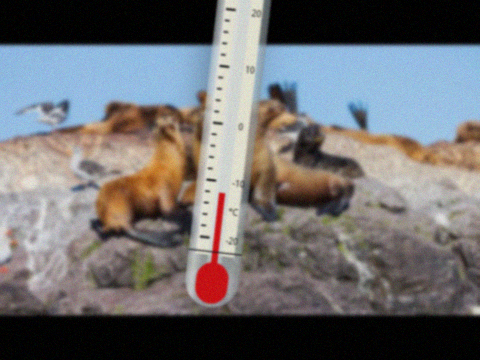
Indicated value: -12 °C
